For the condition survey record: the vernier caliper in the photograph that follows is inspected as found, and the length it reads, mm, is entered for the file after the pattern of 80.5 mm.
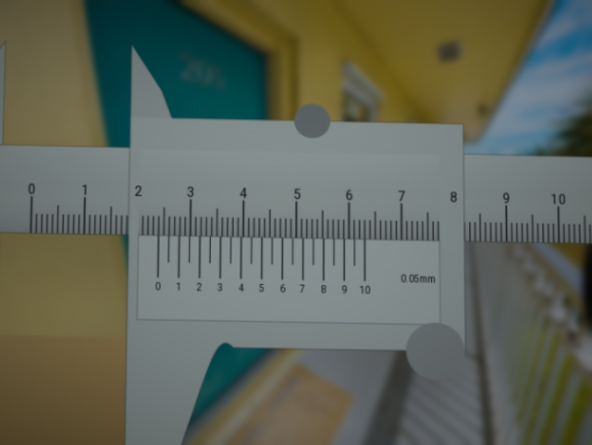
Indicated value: 24.0 mm
